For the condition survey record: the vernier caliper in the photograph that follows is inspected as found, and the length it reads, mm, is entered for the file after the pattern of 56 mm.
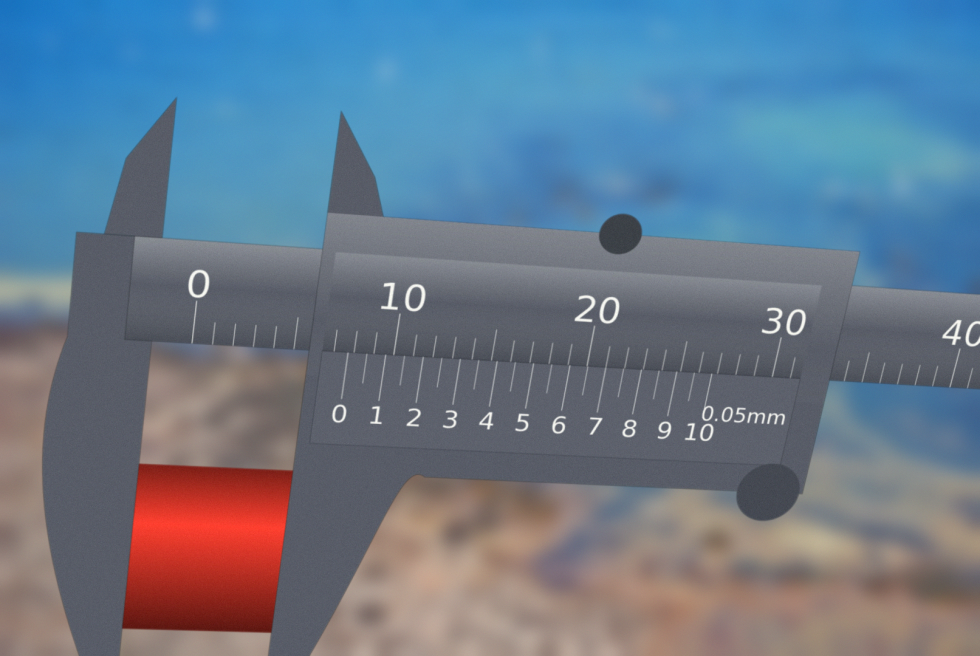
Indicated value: 7.7 mm
